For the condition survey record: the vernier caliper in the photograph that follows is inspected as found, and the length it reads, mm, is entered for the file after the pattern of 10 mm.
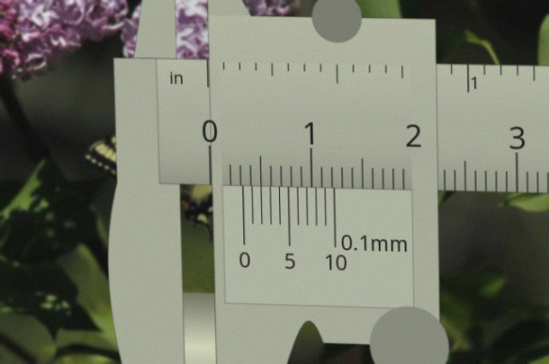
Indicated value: 3.2 mm
